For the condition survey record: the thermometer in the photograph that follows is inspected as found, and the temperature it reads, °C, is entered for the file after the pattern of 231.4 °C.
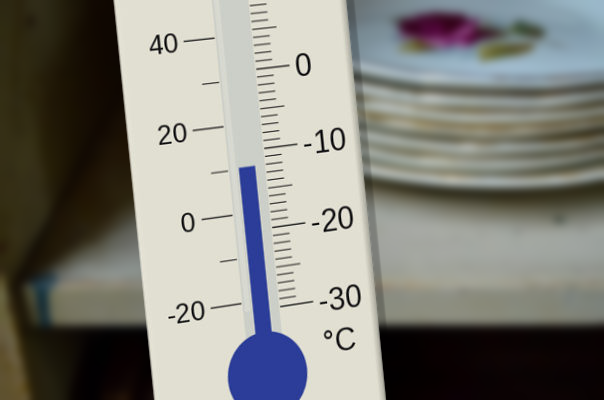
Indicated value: -12 °C
